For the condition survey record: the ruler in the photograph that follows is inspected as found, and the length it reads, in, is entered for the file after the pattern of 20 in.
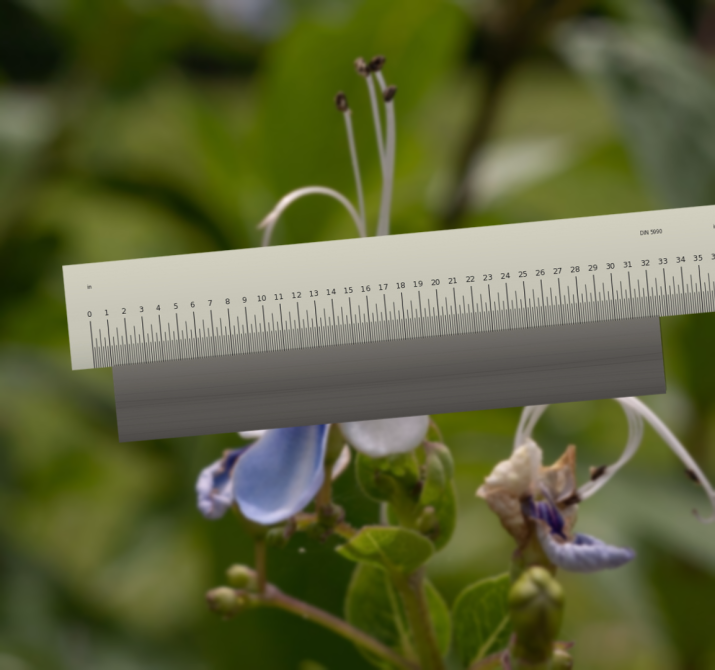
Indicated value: 31.5 in
